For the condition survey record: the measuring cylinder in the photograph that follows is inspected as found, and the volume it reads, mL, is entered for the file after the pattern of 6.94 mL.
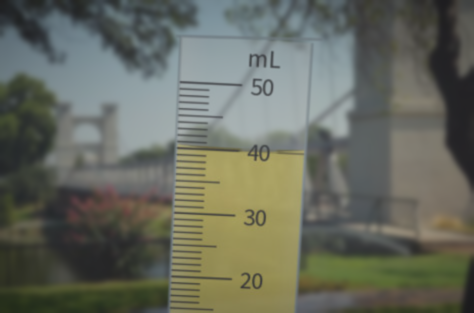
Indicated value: 40 mL
